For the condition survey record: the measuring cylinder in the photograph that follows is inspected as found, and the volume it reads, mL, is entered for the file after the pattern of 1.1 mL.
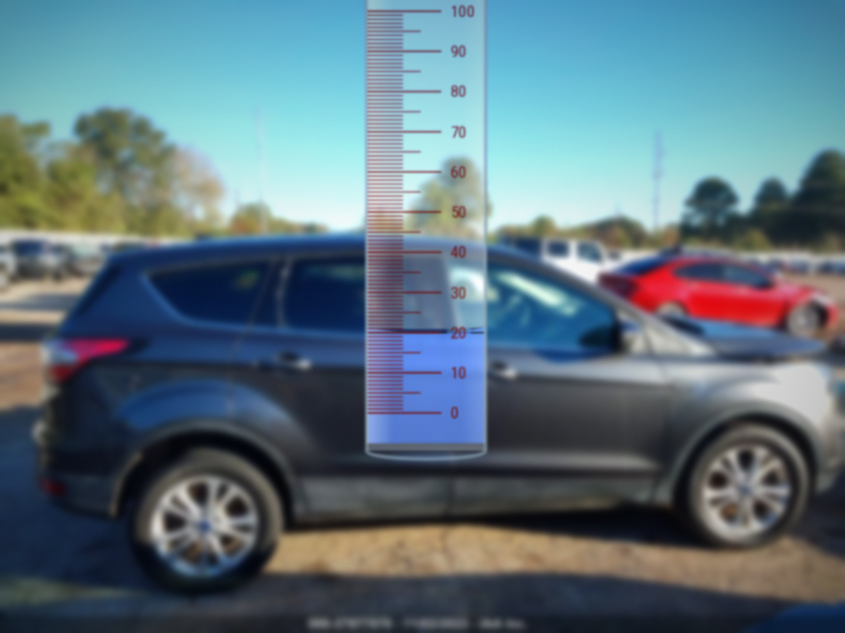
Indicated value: 20 mL
